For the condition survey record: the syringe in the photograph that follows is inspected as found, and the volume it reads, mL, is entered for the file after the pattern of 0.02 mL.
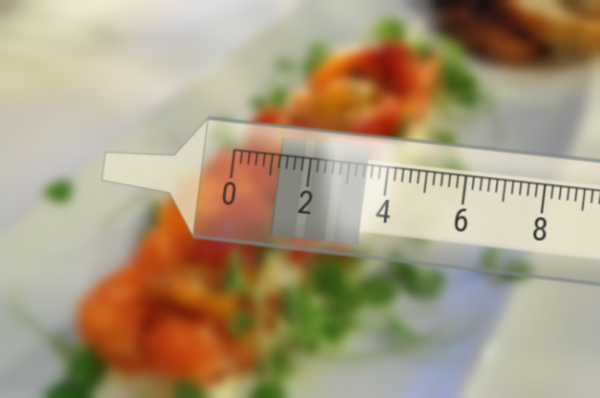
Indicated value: 1.2 mL
